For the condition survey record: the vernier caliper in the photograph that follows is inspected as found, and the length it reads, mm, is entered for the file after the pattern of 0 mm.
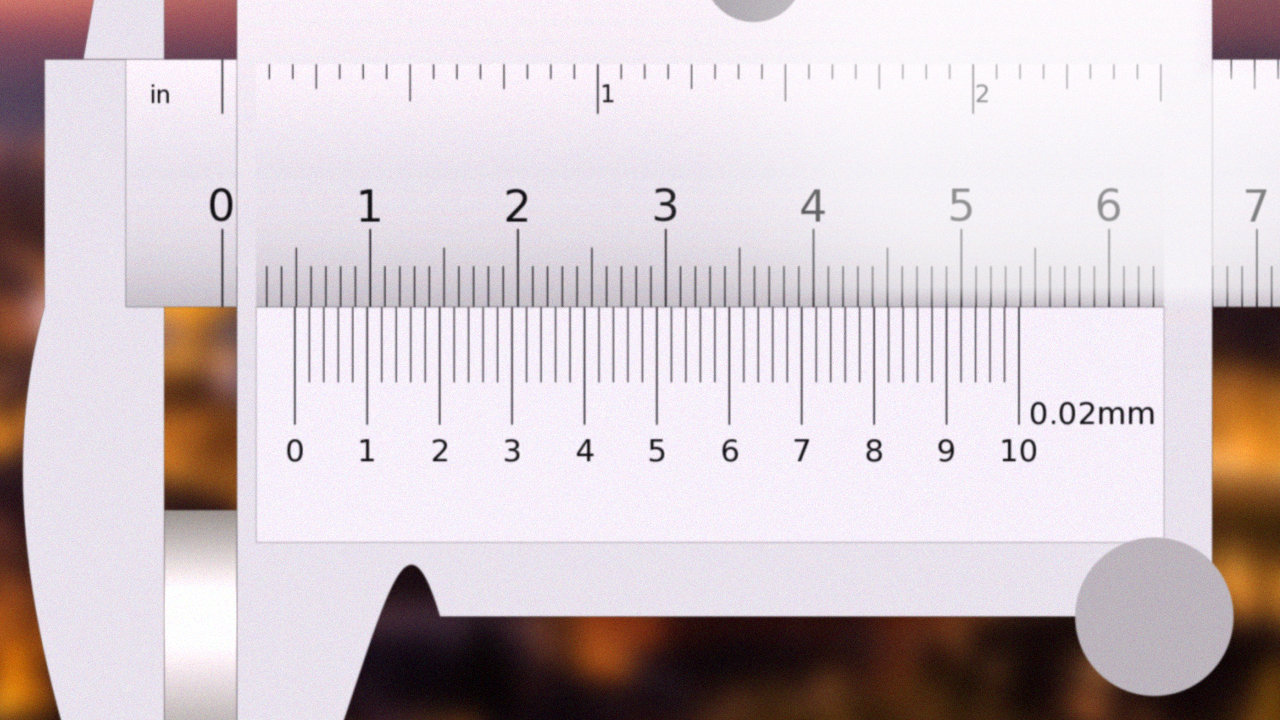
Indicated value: 4.9 mm
